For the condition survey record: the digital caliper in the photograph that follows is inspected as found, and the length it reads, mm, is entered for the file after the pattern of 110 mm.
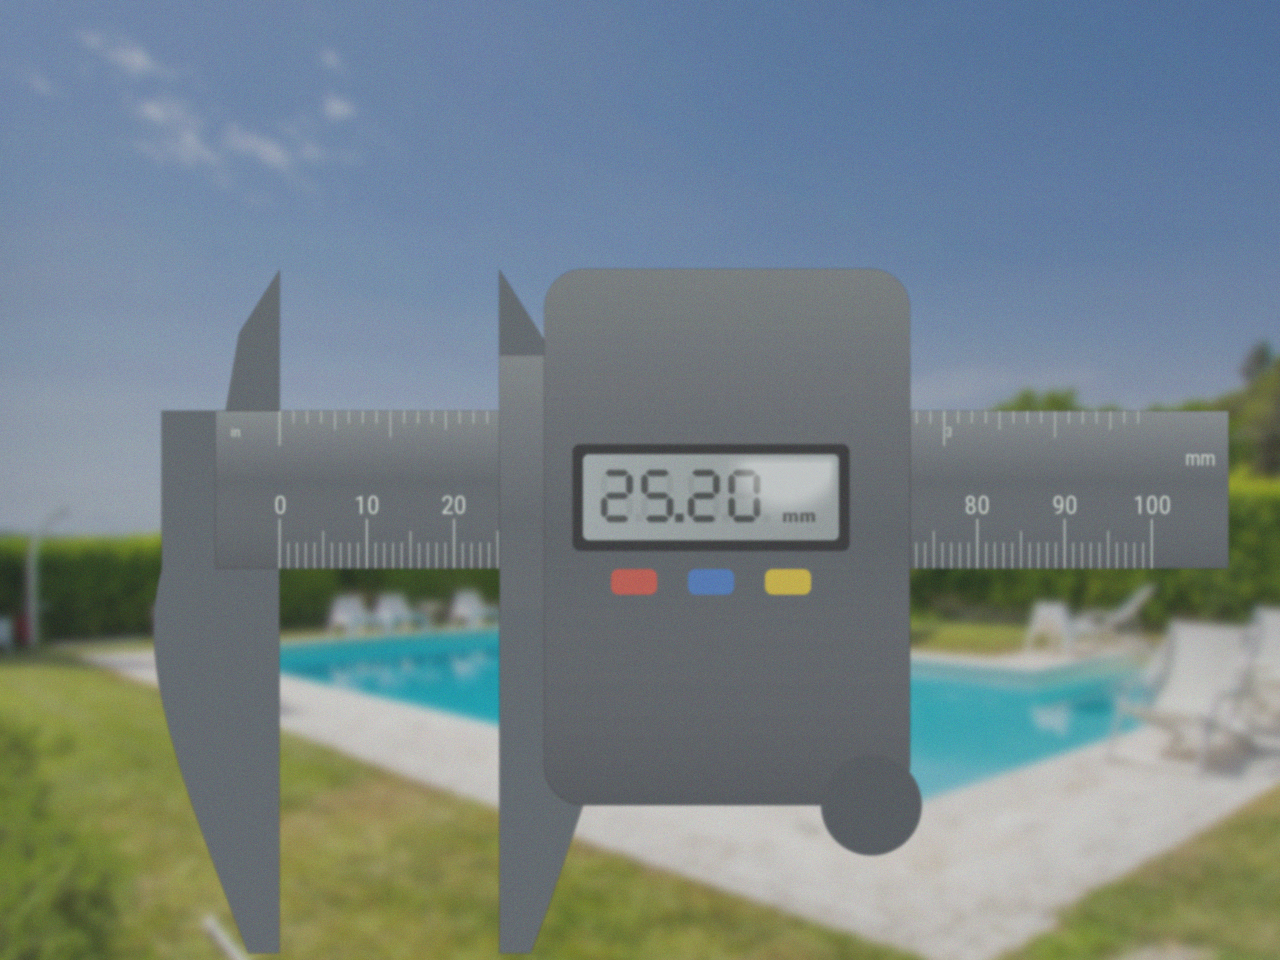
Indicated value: 25.20 mm
